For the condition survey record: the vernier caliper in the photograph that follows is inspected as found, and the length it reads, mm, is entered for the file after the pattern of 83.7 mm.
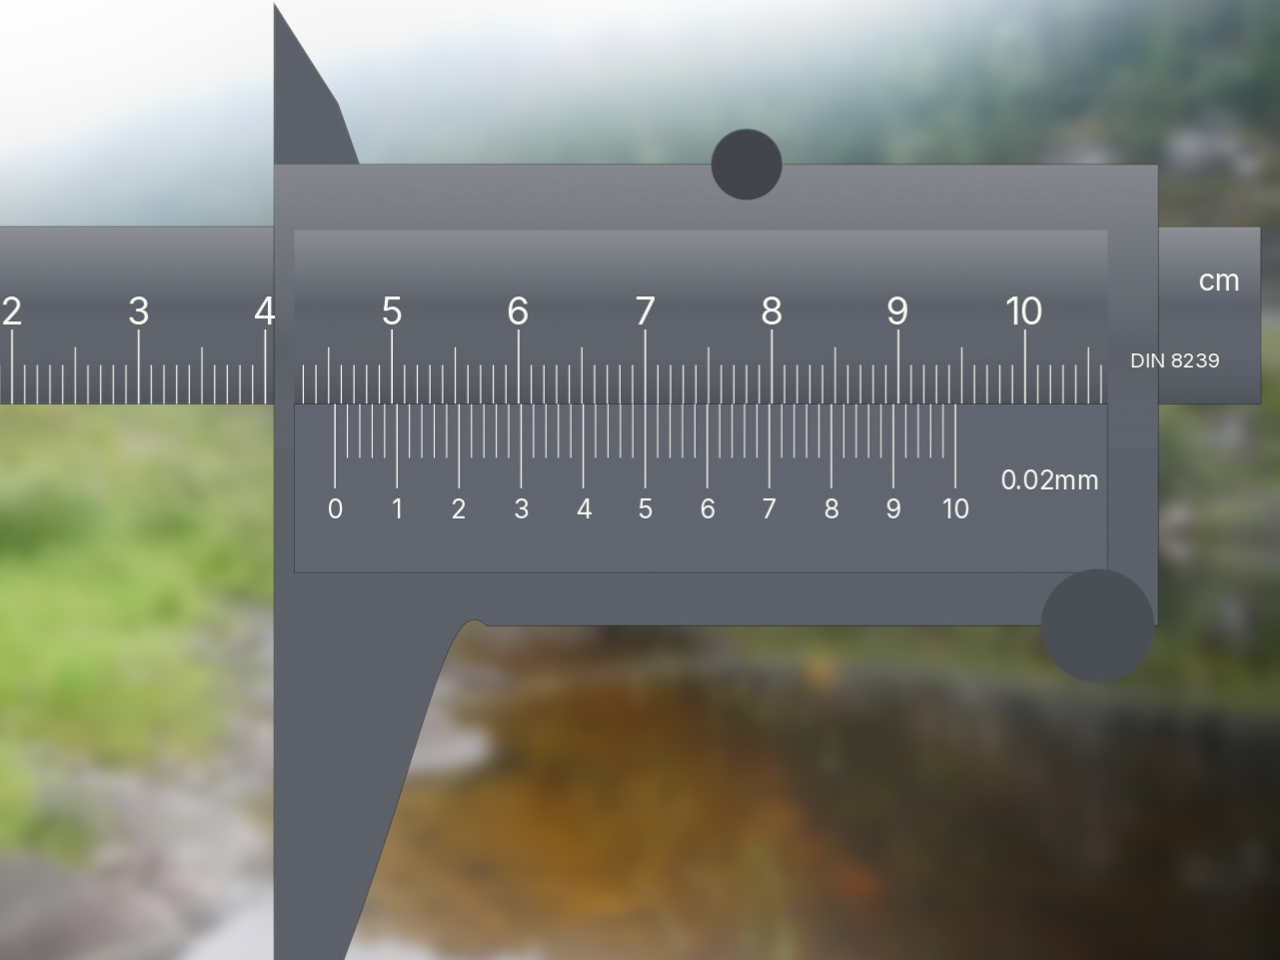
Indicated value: 45.5 mm
